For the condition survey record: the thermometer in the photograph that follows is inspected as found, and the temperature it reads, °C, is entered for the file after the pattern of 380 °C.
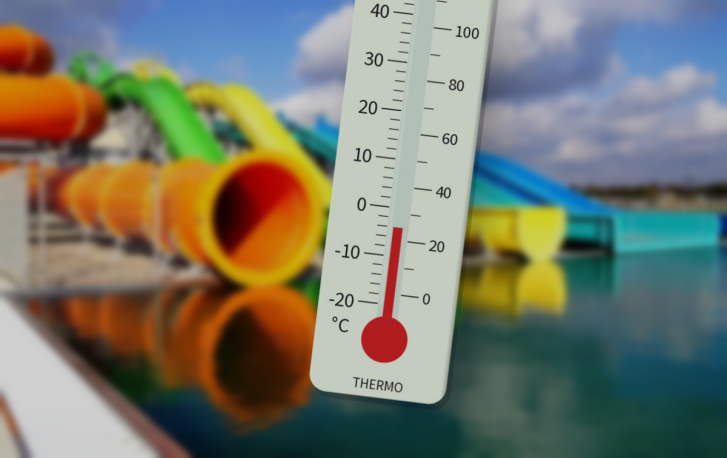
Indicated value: -4 °C
